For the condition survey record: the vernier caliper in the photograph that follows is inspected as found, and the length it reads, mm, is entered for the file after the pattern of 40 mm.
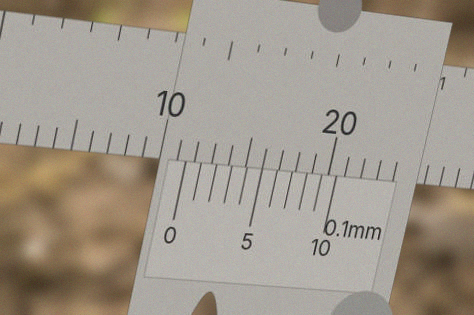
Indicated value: 11.5 mm
